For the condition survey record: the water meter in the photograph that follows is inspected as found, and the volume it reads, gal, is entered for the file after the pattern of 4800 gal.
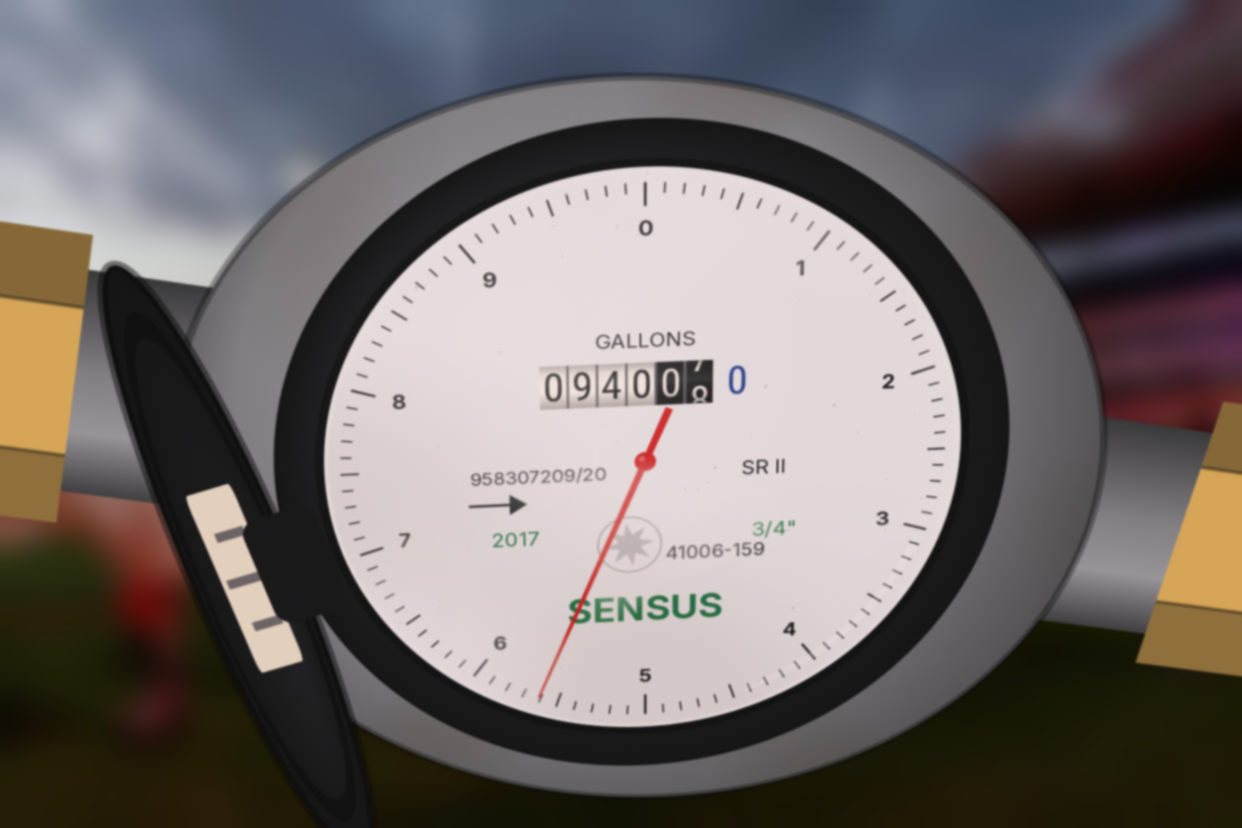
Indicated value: 940075.6 gal
